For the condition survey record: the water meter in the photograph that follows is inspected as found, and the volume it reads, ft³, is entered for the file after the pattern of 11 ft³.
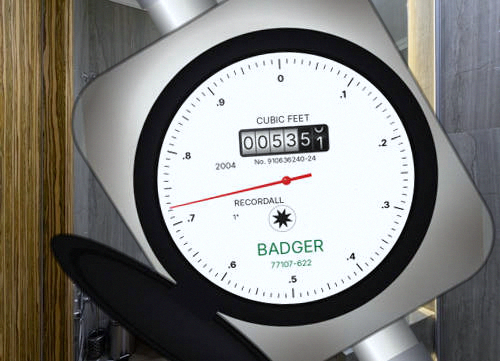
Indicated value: 5350.72 ft³
